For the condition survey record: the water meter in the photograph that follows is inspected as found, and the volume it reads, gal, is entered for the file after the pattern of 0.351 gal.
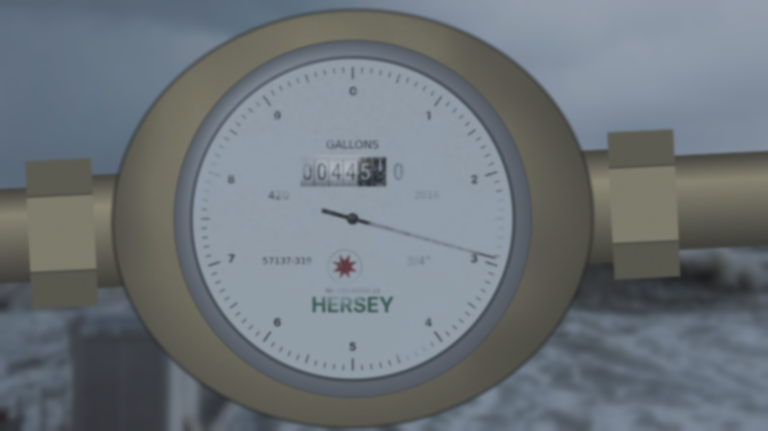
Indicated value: 44512.9 gal
